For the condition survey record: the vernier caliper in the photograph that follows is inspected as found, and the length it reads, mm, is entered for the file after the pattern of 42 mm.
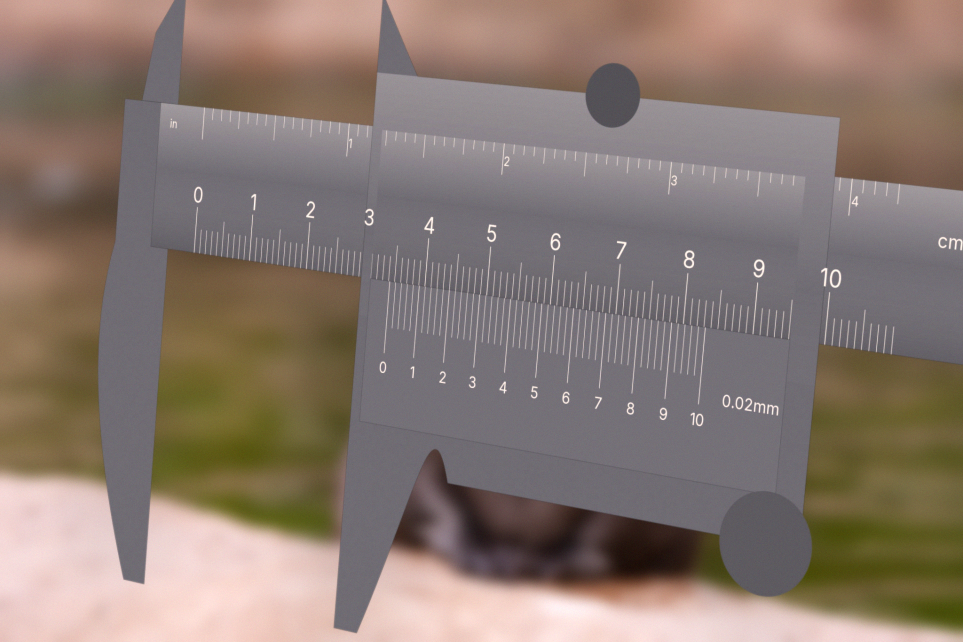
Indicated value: 34.2 mm
